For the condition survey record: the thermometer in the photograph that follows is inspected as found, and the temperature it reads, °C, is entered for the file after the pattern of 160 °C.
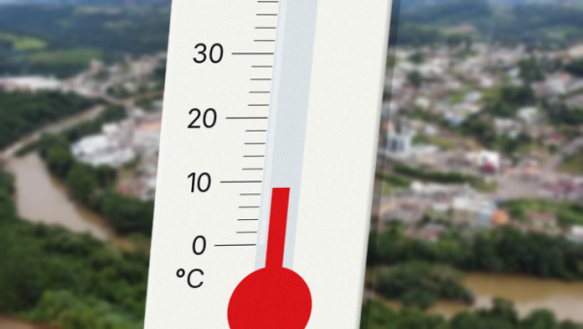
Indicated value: 9 °C
